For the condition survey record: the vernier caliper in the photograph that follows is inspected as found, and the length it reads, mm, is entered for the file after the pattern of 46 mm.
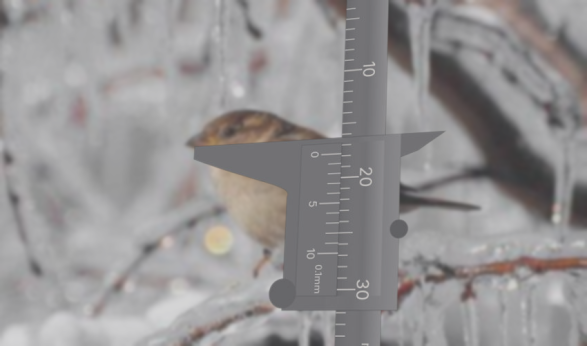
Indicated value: 17.8 mm
